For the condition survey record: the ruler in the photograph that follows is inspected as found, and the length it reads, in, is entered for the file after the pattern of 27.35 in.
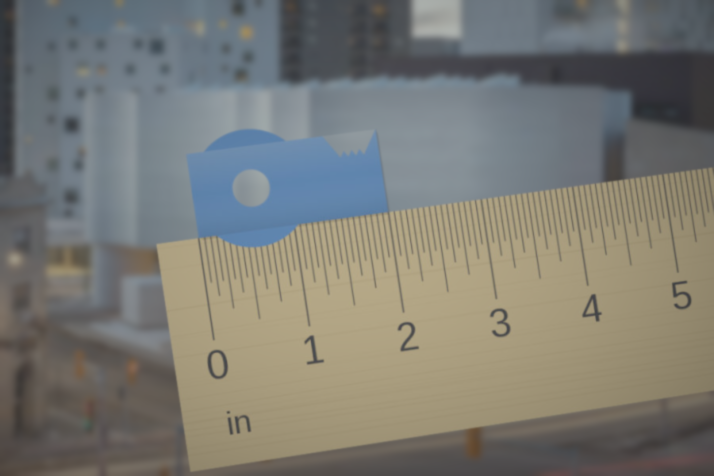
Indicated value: 2 in
